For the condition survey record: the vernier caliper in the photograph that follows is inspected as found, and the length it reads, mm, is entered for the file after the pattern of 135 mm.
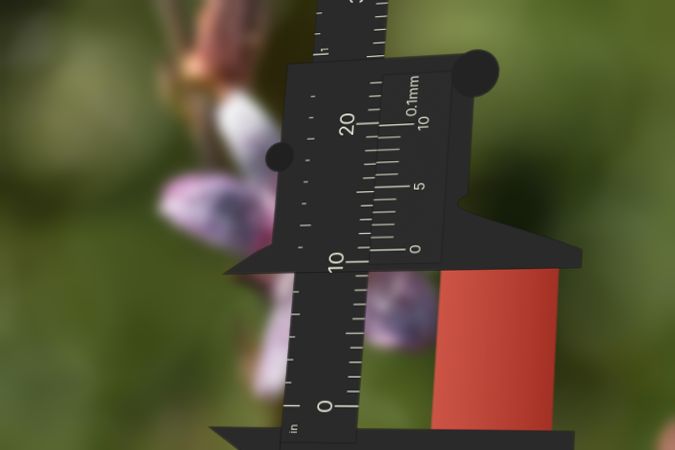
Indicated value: 10.8 mm
